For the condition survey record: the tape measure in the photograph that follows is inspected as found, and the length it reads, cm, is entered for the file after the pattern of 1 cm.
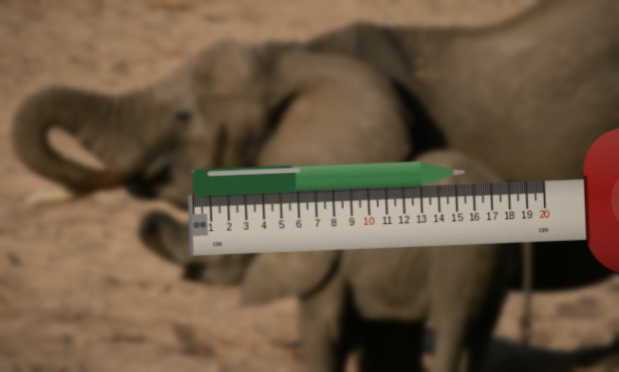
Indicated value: 15.5 cm
